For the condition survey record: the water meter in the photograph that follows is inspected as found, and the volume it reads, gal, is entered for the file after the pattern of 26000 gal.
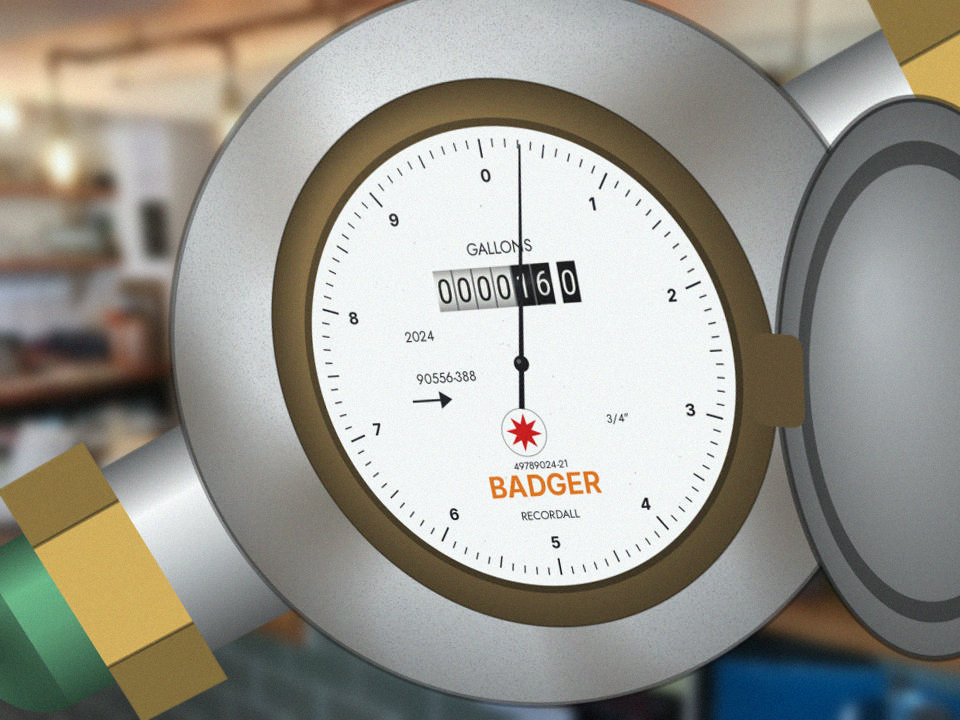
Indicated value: 160.3 gal
